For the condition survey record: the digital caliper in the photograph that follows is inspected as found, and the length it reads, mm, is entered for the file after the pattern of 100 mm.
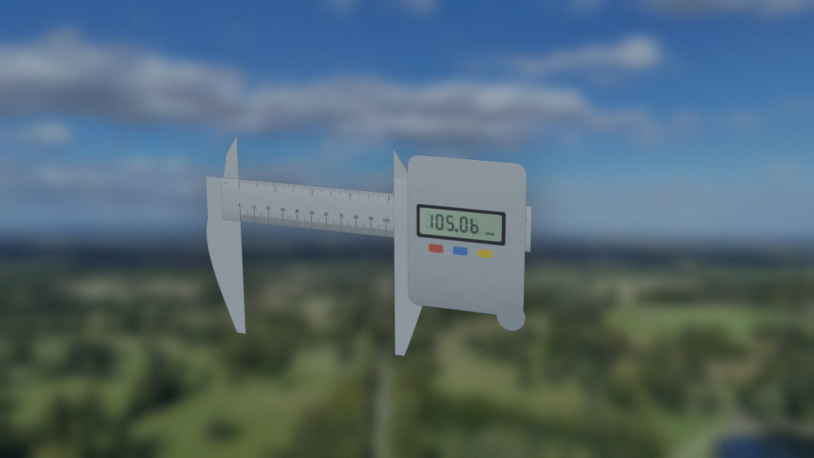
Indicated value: 105.06 mm
